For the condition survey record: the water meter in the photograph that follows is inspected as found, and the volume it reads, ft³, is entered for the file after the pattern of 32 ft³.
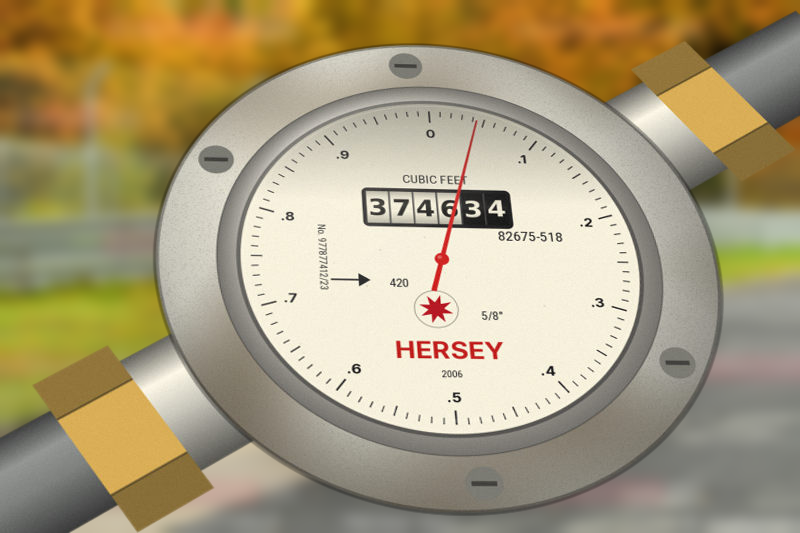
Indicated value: 374634.04 ft³
